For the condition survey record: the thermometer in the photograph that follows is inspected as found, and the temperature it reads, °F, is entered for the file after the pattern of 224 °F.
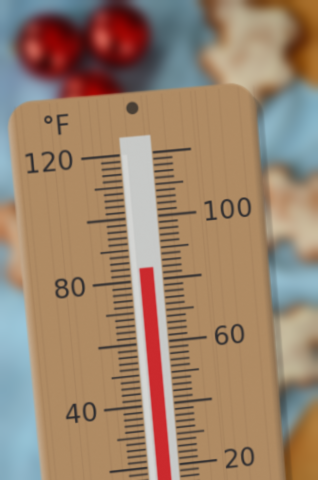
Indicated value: 84 °F
